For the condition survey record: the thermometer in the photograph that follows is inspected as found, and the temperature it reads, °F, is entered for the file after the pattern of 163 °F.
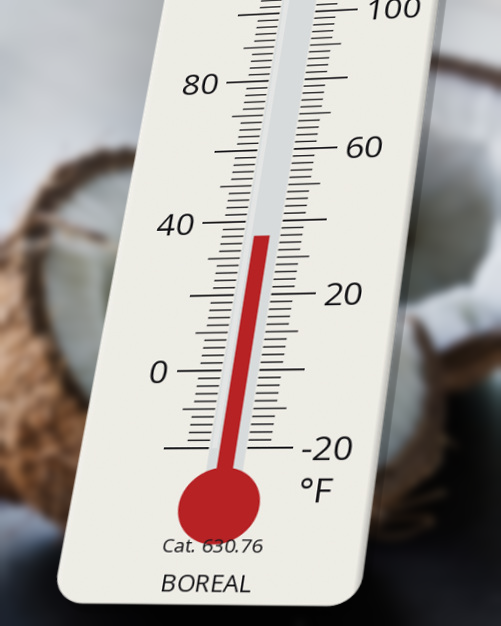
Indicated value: 36 °F
